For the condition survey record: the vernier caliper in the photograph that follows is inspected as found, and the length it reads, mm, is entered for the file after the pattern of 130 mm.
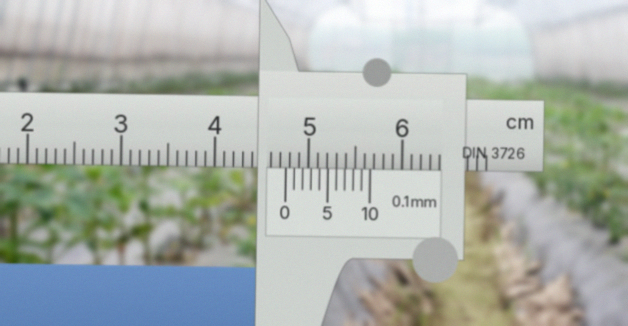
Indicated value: 47.6 mm
